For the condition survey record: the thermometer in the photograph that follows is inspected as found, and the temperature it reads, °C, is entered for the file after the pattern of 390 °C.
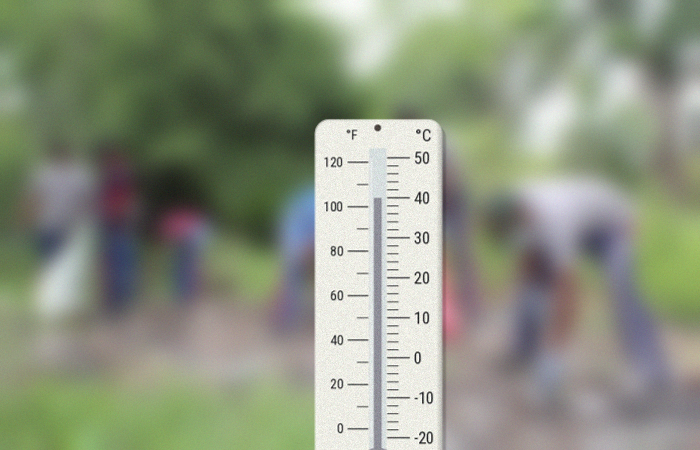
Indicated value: 40 °C
